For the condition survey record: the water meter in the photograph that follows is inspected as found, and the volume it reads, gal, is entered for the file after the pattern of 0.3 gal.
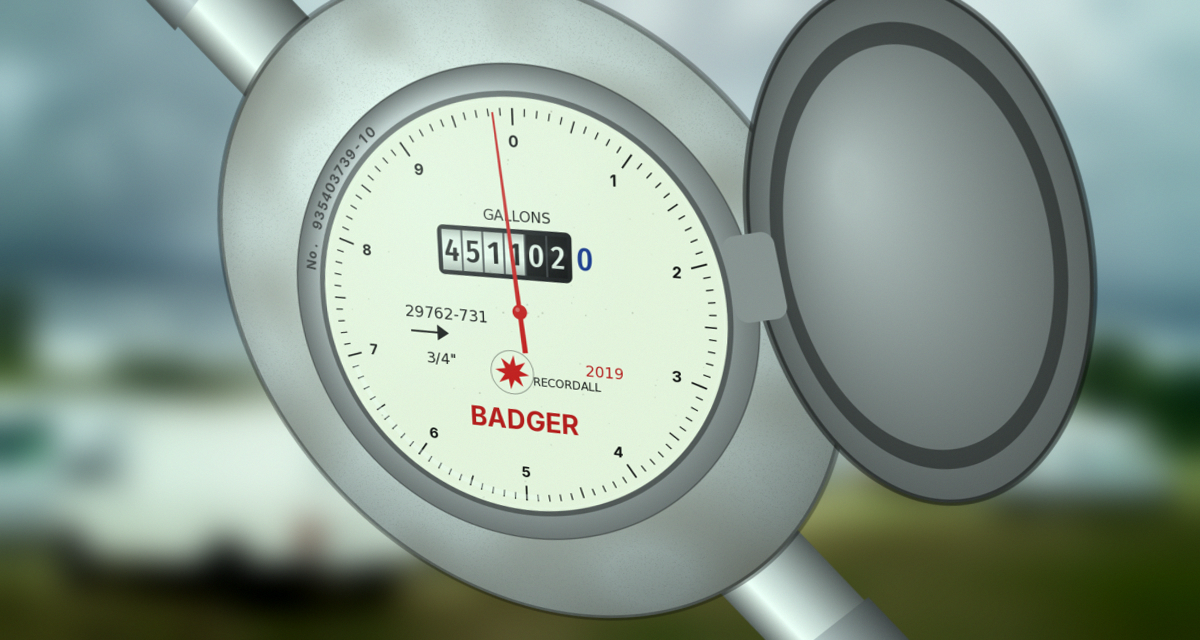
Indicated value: 4511019.8 gal
